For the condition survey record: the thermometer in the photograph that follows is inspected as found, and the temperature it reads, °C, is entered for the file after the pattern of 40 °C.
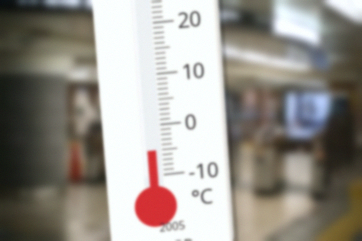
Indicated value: -5 °C
